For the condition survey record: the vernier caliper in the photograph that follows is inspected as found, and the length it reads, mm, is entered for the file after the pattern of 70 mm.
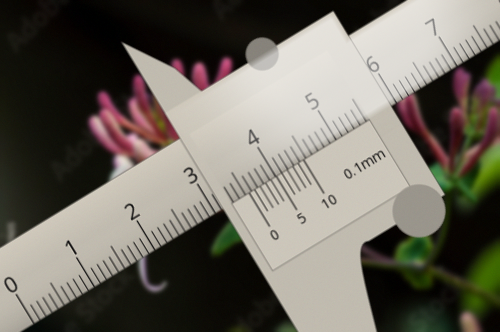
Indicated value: 35.6 mm
